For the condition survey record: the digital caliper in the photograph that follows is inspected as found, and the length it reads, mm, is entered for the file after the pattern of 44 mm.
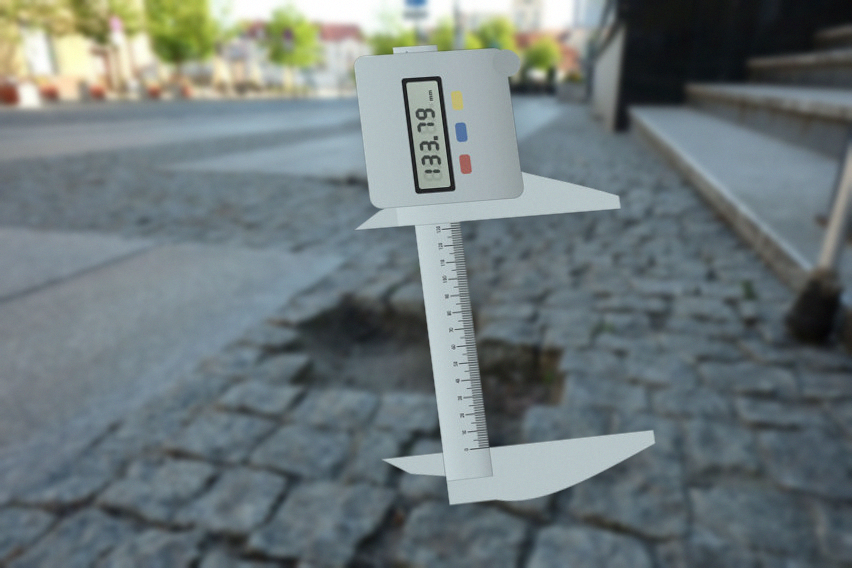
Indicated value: 133.79 mm
